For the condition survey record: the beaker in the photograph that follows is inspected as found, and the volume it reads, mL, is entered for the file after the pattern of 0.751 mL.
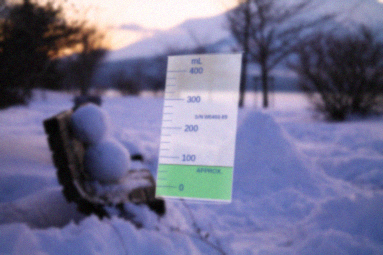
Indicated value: 75 mL
